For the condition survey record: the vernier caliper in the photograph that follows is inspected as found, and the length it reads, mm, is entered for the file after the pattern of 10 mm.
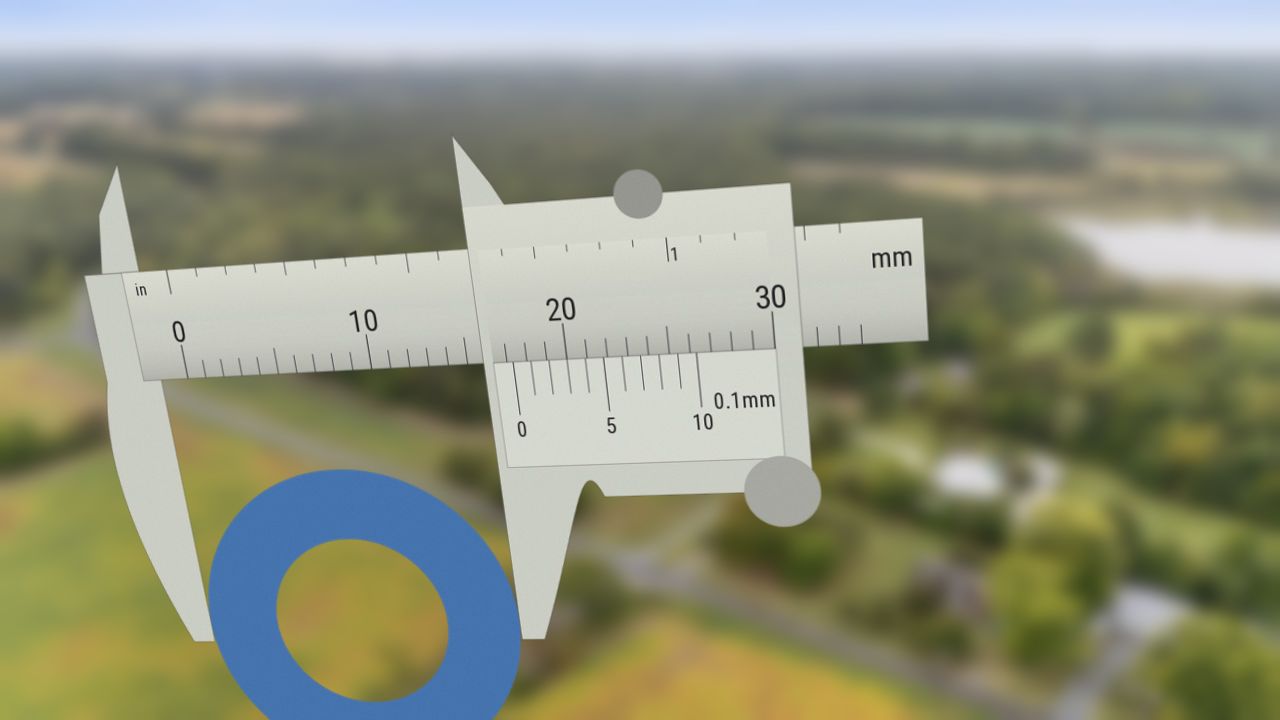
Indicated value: 17.3 mm
